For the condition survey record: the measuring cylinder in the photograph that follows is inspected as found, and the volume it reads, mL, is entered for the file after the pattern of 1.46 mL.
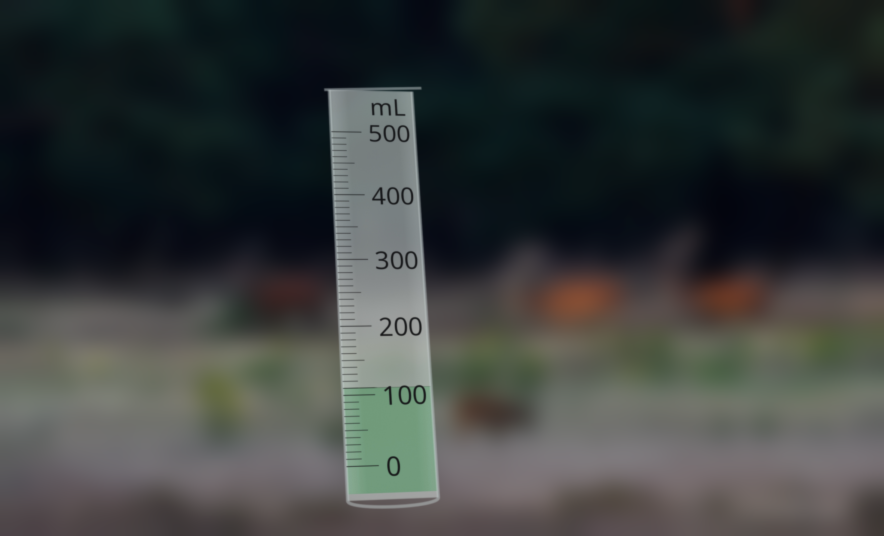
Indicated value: 110 mL
